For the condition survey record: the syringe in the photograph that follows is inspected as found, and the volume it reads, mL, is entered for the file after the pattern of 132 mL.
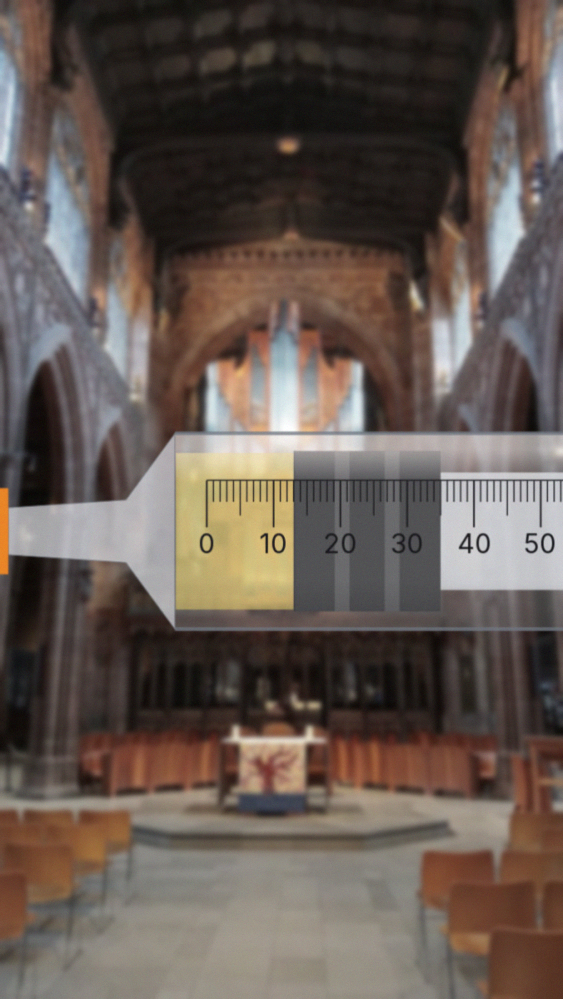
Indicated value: 13 mL
